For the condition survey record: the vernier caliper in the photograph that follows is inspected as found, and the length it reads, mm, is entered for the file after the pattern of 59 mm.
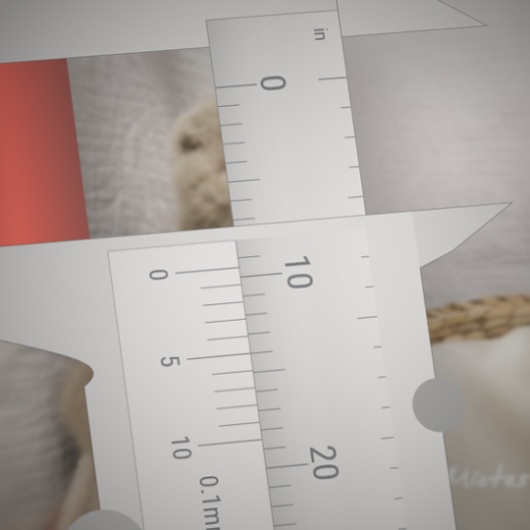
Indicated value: 9.5 mm
